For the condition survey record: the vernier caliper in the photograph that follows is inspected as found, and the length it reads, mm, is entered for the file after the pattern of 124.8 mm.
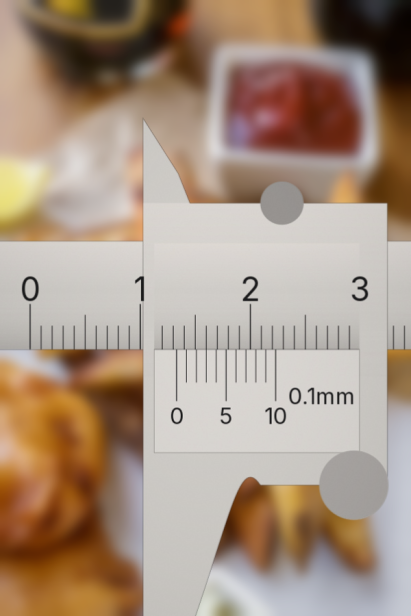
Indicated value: 13.3 mm
